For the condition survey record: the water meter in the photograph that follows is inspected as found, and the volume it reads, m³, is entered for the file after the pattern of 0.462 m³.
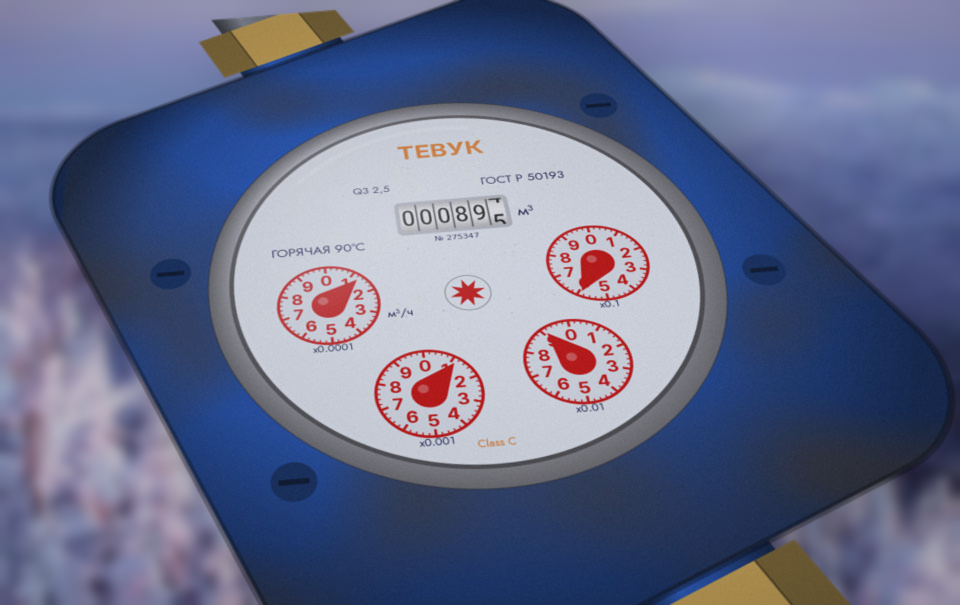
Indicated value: 894.5911 m³
